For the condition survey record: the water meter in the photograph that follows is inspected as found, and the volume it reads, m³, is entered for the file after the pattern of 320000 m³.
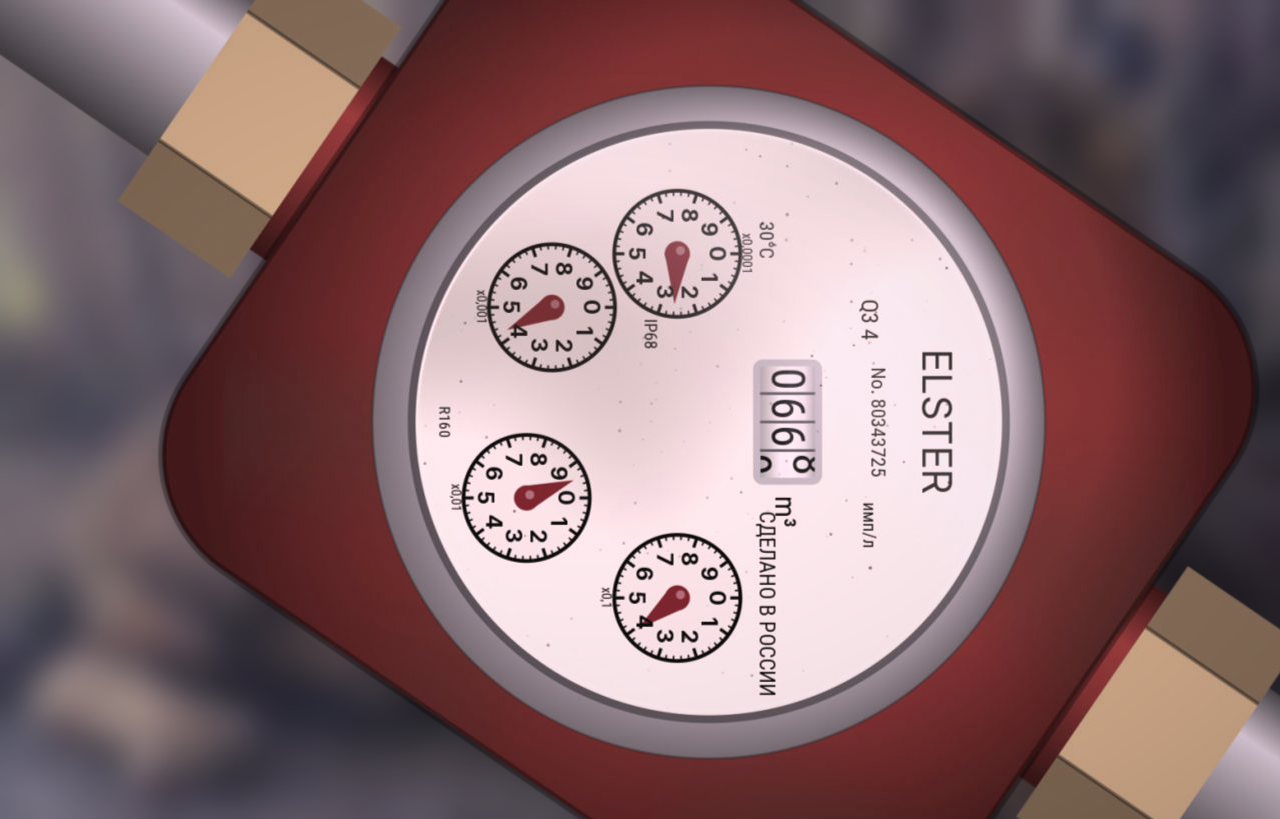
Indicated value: 668.3942 m³
